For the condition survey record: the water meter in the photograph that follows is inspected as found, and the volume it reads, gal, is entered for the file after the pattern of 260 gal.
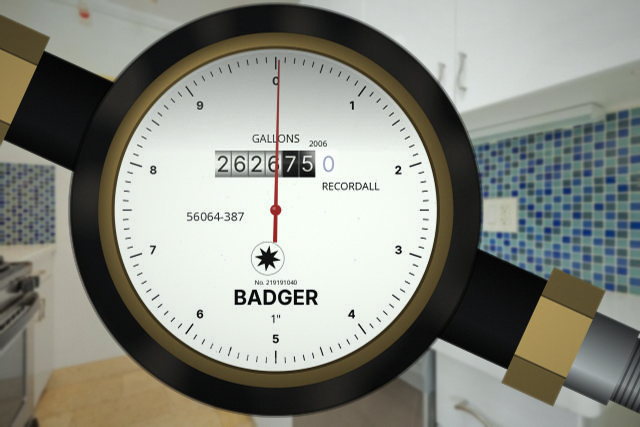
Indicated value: 2626750.0 gal
